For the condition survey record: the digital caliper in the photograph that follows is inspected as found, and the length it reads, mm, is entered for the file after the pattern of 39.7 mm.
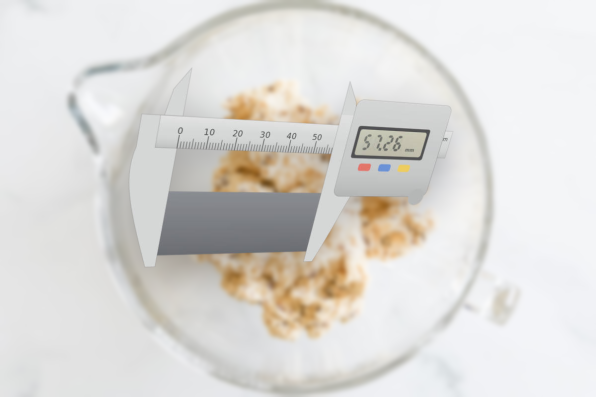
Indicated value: 57.26 mm
